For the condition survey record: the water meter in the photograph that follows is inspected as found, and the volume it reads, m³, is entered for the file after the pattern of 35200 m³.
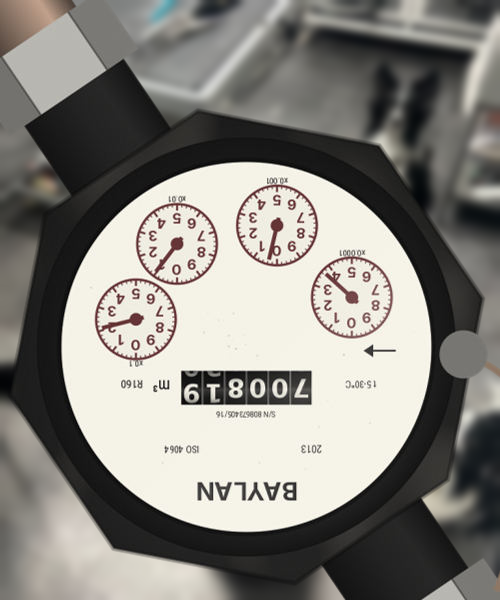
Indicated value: 700819.2103 m³
